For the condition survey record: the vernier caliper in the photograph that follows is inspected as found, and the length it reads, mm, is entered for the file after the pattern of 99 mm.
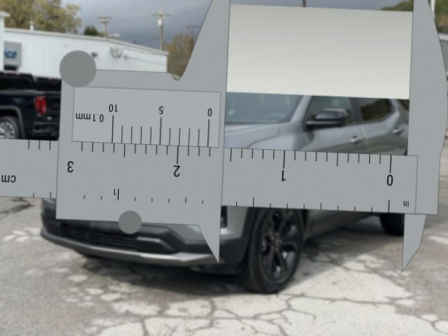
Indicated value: 17.2 mm
